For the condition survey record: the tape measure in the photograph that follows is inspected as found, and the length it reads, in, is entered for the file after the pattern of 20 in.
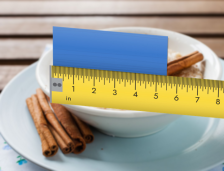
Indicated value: 5.5 in
